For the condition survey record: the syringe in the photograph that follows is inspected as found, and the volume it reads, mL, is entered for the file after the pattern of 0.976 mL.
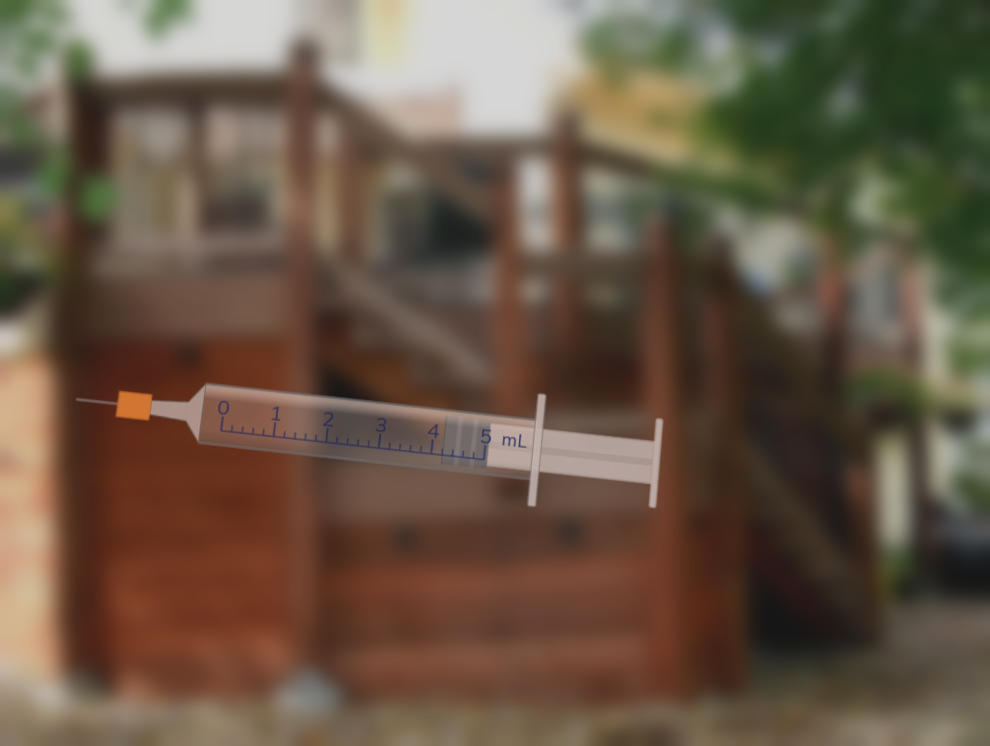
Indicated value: 4.2 mL
